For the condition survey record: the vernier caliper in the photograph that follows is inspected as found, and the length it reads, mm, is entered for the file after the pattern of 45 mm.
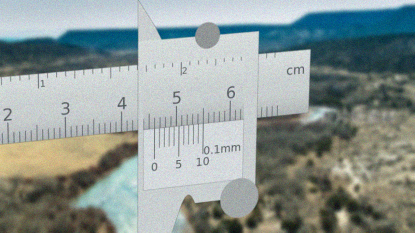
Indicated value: 46.0 mm
